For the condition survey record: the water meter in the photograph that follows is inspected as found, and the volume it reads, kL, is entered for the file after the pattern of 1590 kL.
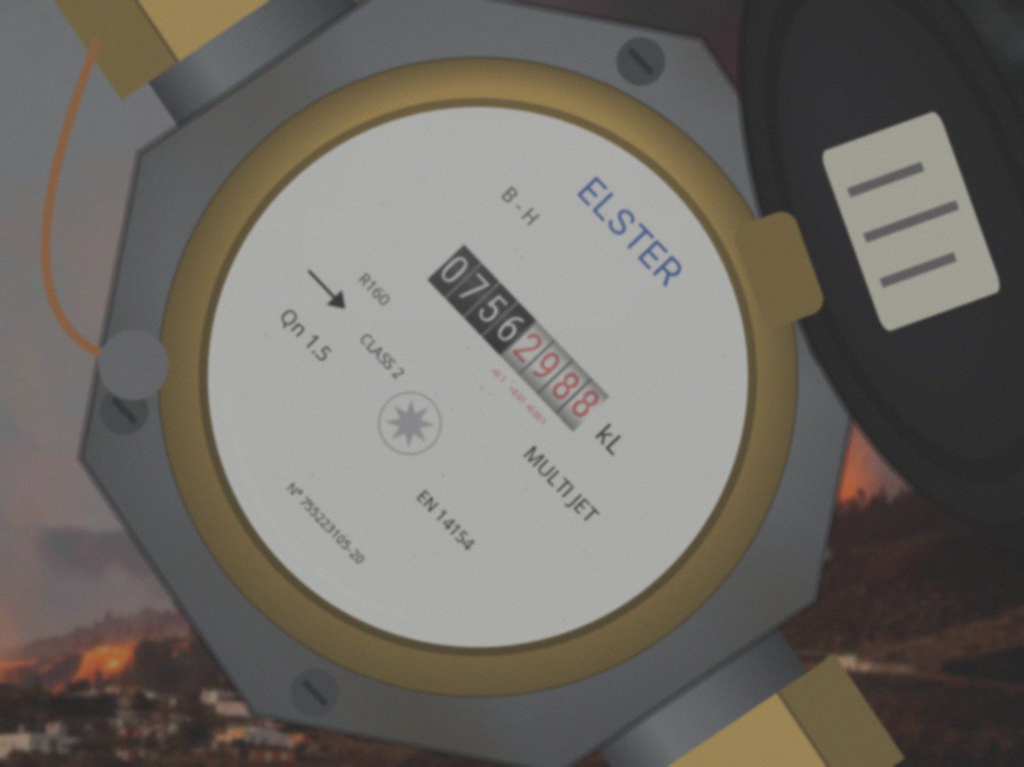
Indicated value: 756.2988 kL
